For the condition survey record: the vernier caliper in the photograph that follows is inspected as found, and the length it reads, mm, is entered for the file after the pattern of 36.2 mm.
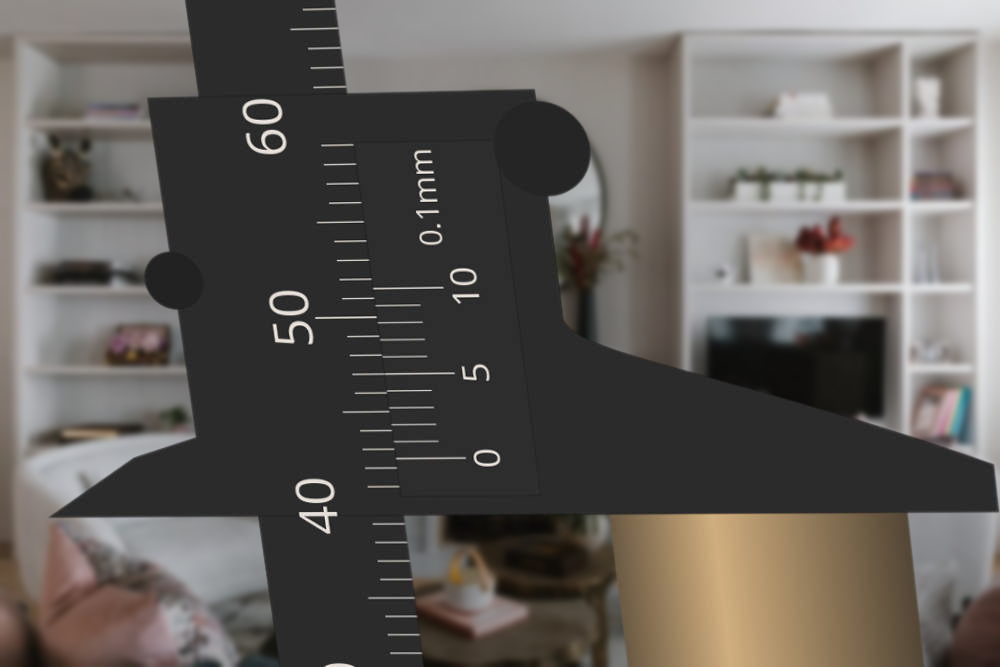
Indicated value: 42.5 mm
